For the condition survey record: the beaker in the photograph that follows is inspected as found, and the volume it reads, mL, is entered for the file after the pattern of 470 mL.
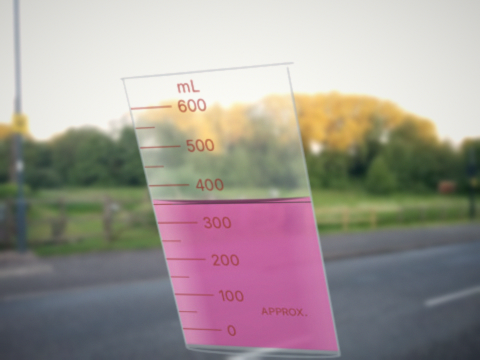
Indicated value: 350 mL
